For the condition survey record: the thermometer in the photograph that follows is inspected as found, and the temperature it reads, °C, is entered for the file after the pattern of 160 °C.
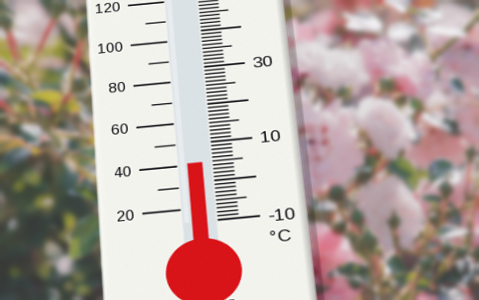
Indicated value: 5 °C
